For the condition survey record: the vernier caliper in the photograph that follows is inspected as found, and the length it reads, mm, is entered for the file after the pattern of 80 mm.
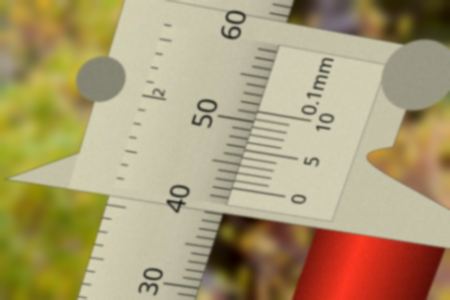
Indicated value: 42.2 mm
